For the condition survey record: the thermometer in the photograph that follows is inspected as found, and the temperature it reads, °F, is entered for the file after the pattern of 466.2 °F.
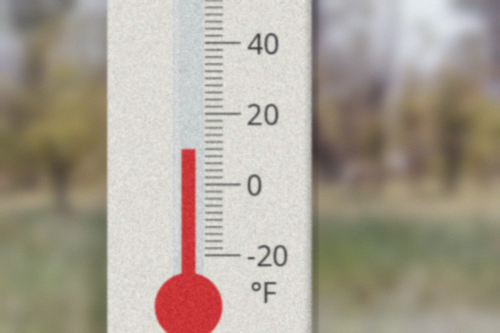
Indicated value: 10 °F
